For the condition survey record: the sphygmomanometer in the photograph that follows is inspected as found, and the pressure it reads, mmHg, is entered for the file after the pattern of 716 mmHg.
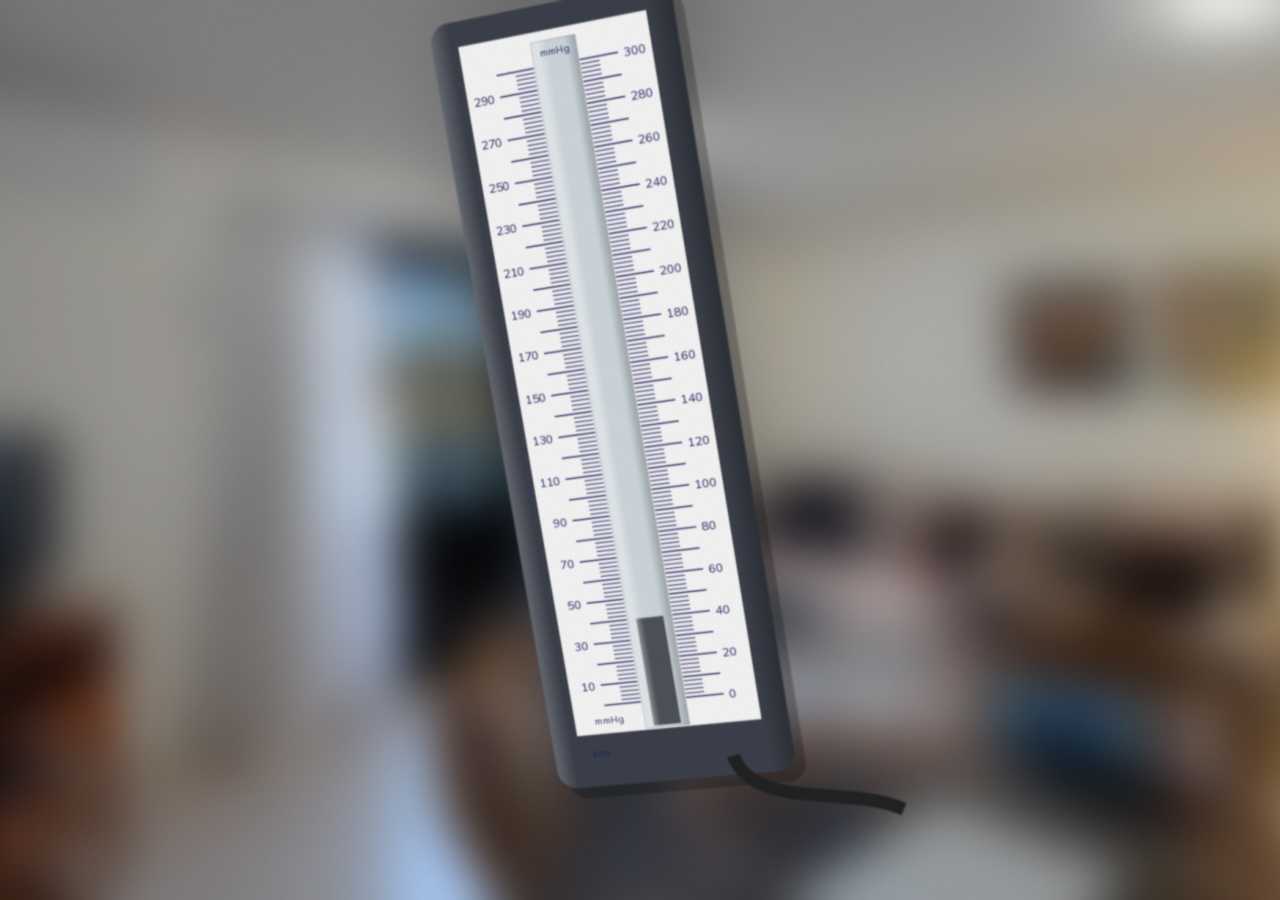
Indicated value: 40 mmHg
